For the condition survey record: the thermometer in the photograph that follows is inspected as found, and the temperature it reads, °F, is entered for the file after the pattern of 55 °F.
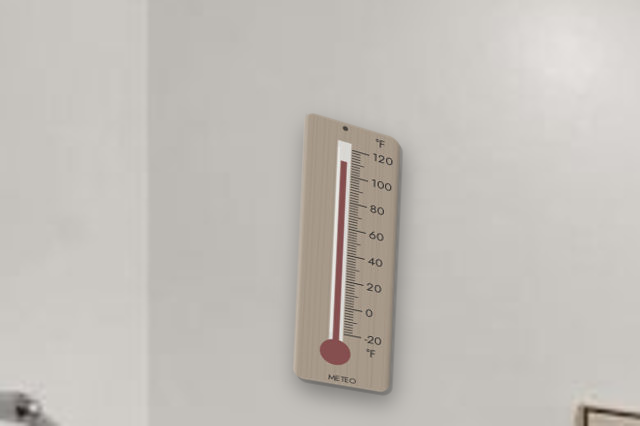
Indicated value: 110 °F
